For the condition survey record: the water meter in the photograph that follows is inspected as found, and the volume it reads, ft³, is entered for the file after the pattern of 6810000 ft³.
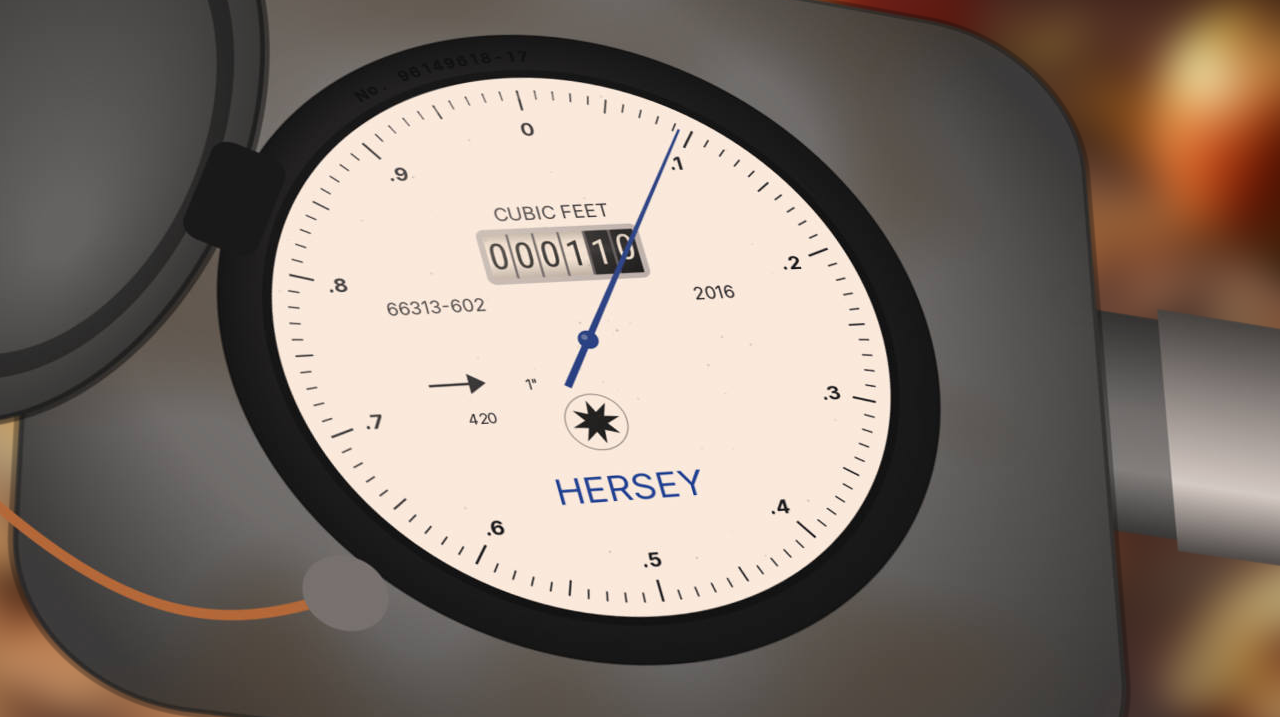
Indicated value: 110.09 ft³
